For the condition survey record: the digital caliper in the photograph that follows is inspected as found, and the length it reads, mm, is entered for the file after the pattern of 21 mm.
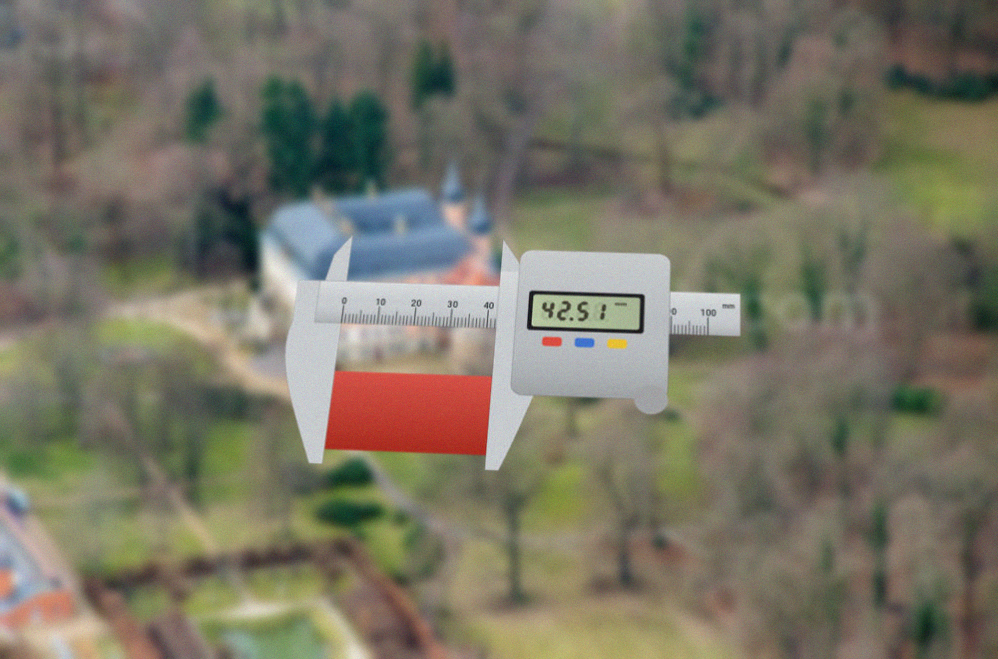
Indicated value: 42.51 mm
